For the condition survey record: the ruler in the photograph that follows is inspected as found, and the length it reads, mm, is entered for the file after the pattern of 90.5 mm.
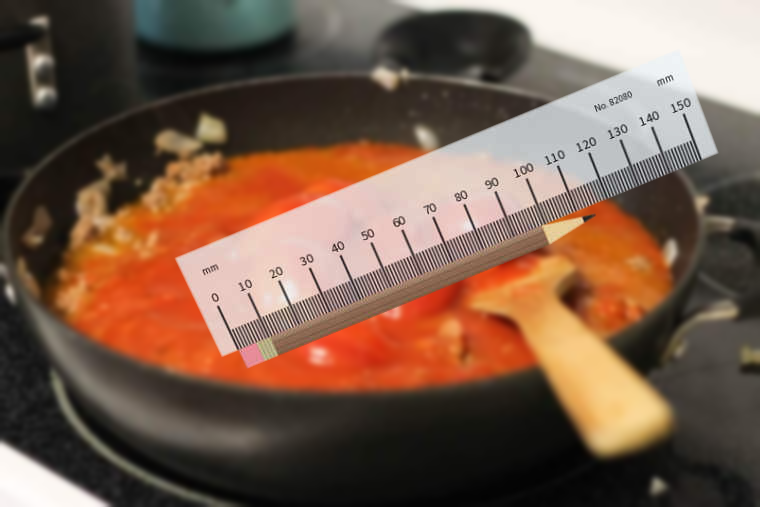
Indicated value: 115 mm
